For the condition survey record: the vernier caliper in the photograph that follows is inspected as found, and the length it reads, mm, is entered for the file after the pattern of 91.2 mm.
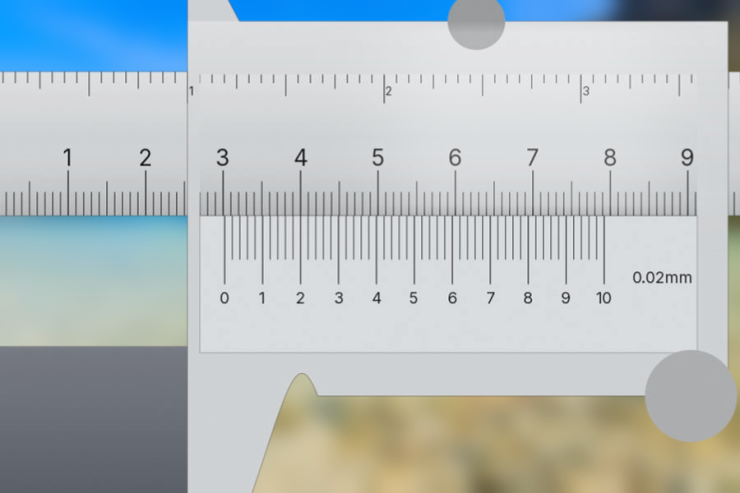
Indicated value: 30.2 mm
